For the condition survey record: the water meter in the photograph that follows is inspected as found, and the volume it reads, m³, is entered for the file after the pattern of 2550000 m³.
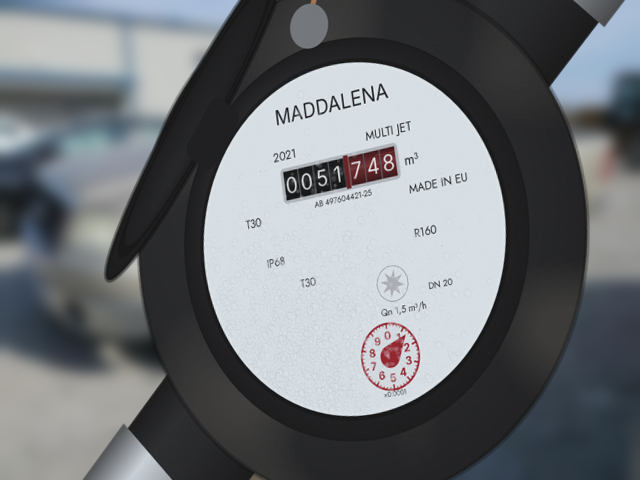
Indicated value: 51.7481 m³
